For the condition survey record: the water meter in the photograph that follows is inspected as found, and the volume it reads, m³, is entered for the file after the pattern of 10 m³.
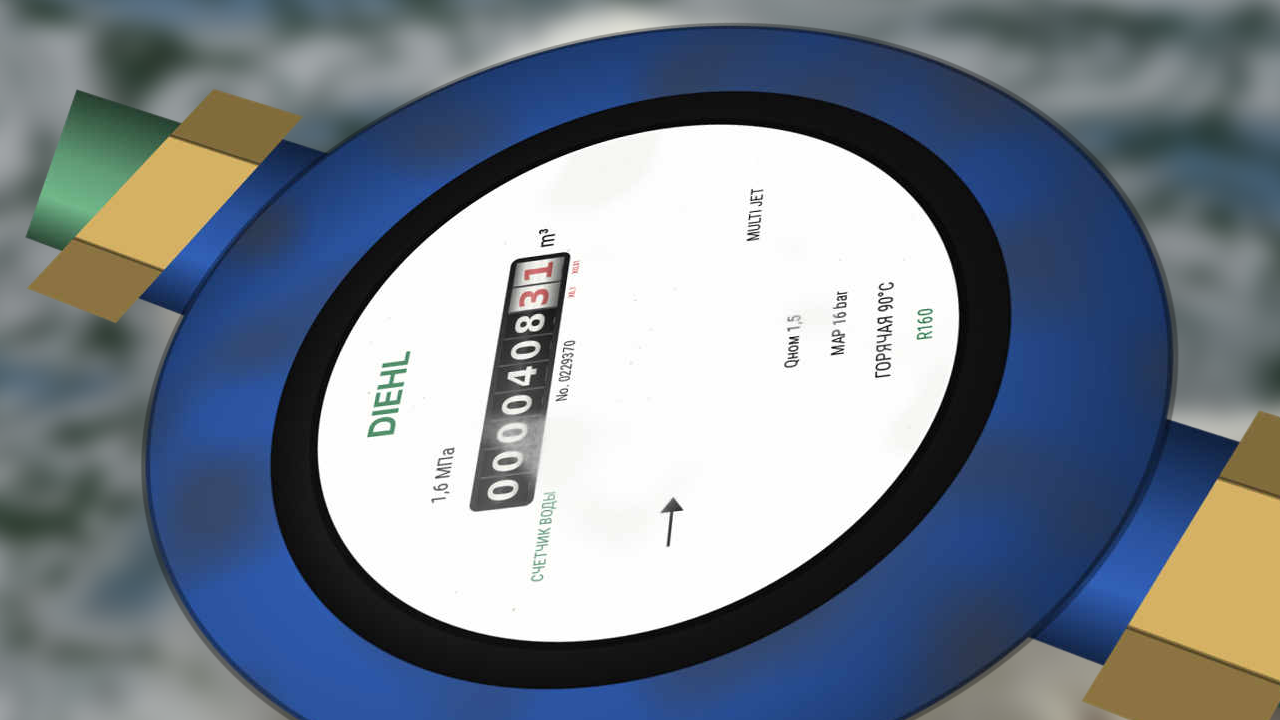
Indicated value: 408.31 m³
